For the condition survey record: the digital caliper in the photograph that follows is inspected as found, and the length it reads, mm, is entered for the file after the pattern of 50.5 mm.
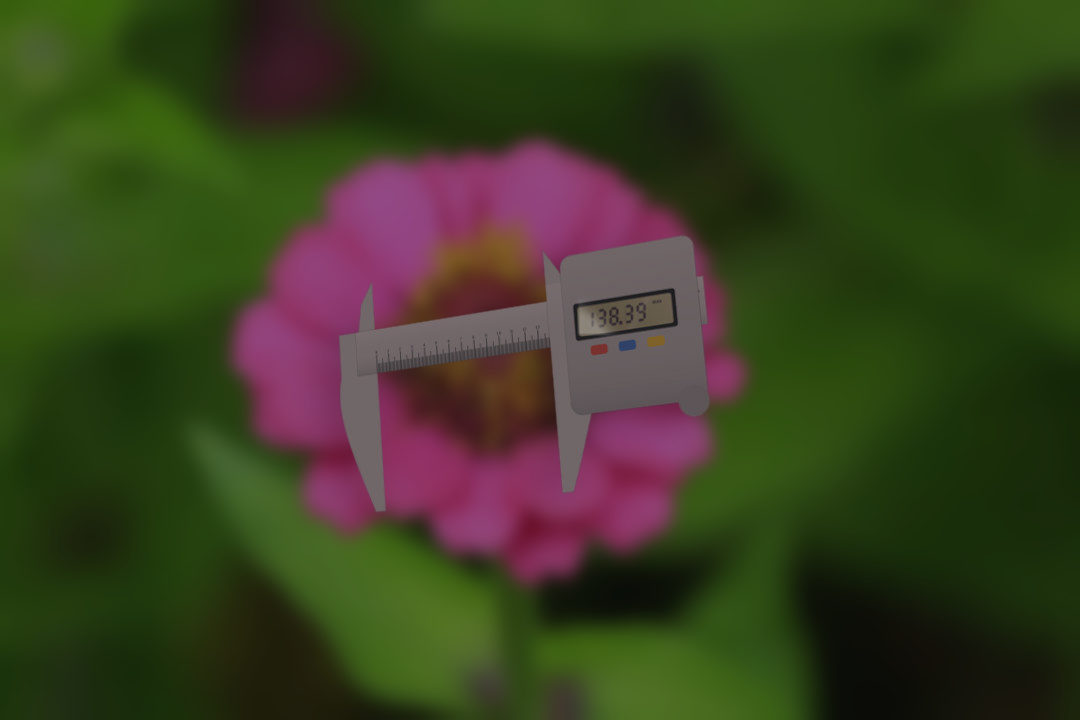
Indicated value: 138.39 mm
